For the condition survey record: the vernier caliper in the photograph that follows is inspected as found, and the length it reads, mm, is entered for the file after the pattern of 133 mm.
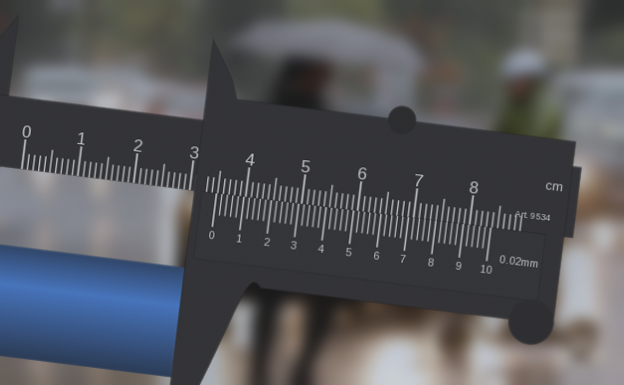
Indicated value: 34.8 mm
